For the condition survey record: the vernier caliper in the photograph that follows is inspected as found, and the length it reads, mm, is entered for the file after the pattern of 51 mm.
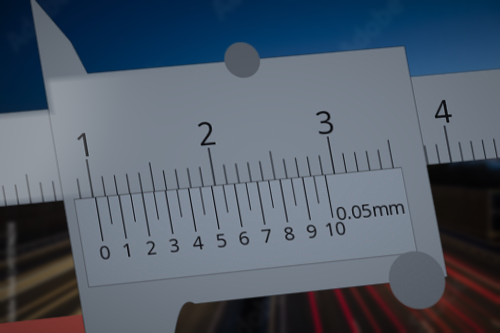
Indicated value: 10.2 mm
